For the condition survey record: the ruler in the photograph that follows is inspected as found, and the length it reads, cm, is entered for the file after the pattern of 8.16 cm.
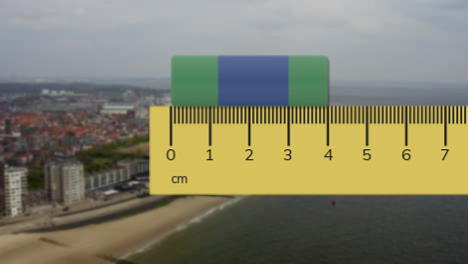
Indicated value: 4 cm
